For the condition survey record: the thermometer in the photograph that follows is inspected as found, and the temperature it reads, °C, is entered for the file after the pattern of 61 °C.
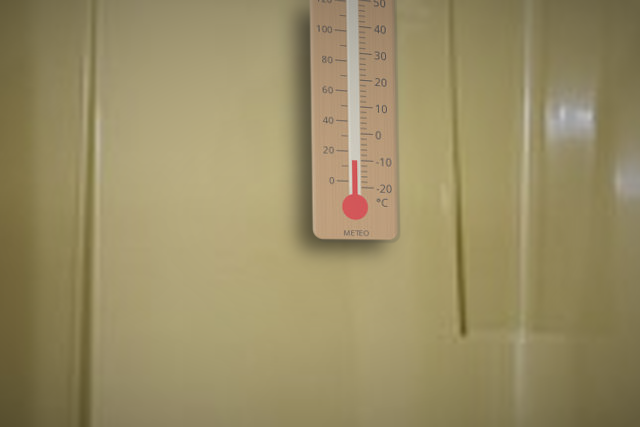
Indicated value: -10 °C
